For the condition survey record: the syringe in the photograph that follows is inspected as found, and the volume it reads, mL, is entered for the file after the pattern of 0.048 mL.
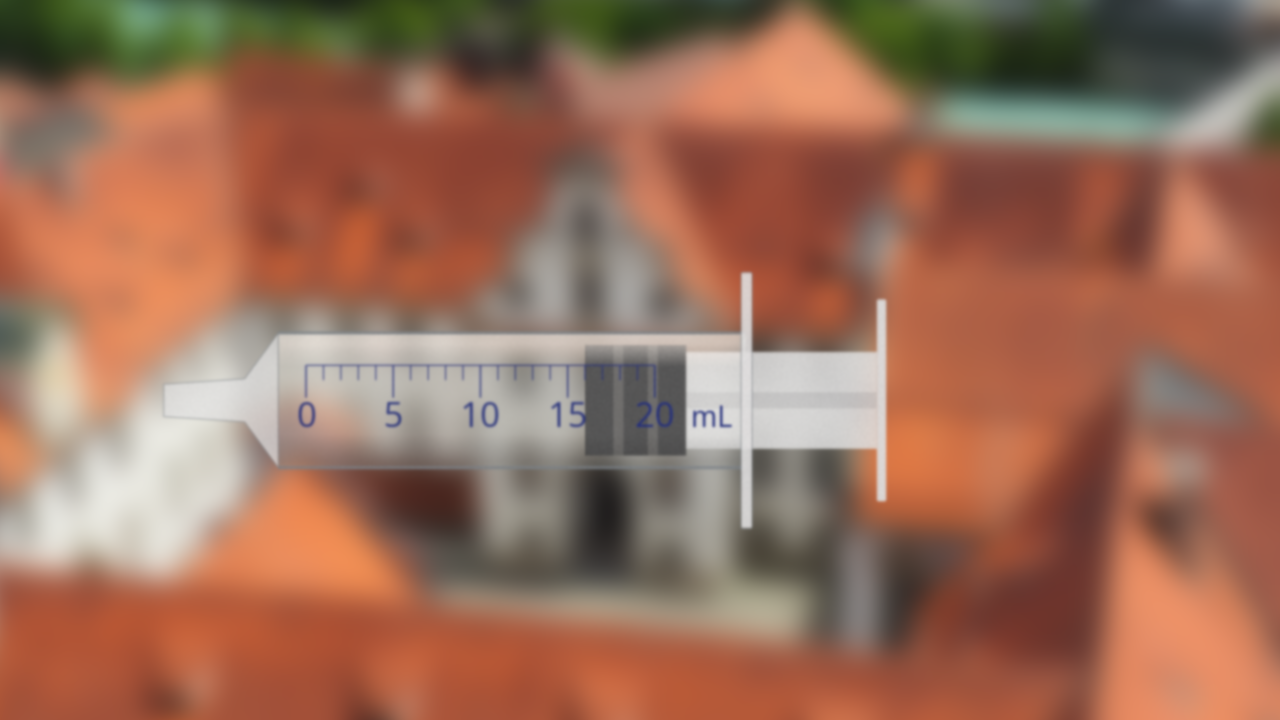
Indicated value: 16 mL
